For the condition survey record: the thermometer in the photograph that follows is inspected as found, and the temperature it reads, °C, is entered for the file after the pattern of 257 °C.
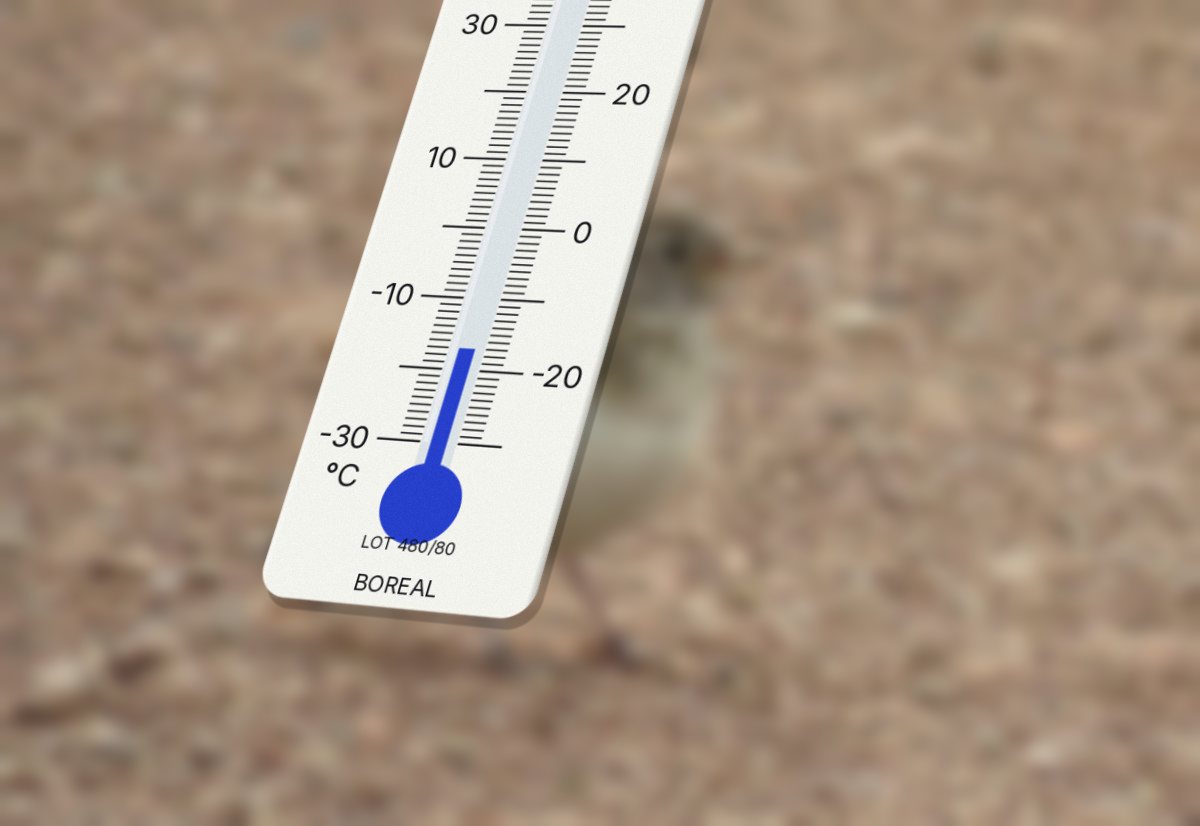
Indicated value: -17 °C
